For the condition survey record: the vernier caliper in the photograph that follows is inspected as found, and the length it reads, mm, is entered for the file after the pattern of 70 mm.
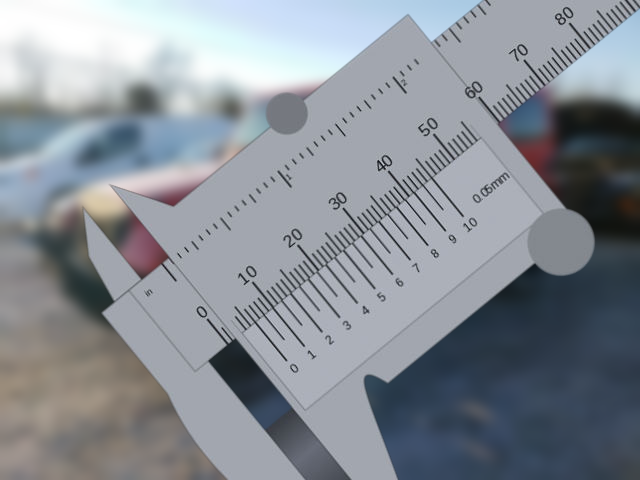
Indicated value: 6.0 mm
